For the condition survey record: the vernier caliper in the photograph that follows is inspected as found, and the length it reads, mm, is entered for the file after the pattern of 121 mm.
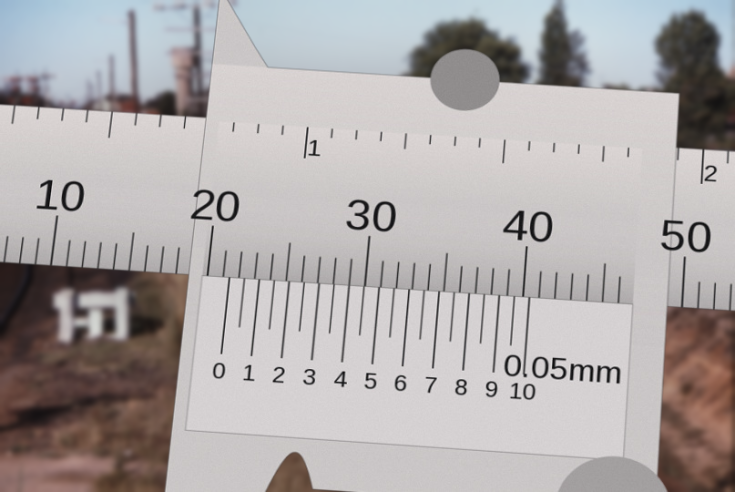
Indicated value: 21.4 mm
